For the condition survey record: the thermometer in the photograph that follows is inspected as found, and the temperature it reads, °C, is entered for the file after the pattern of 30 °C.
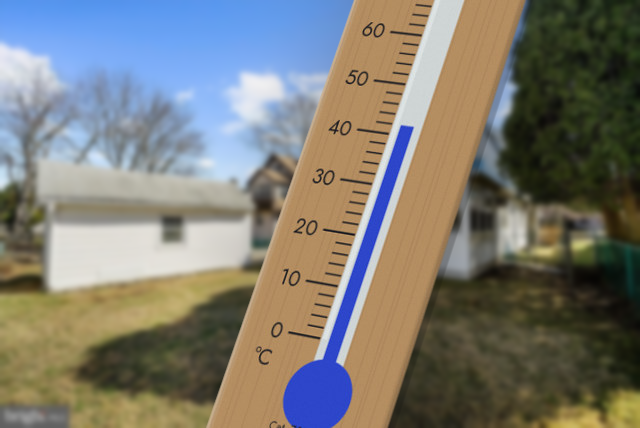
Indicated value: 42 °C
